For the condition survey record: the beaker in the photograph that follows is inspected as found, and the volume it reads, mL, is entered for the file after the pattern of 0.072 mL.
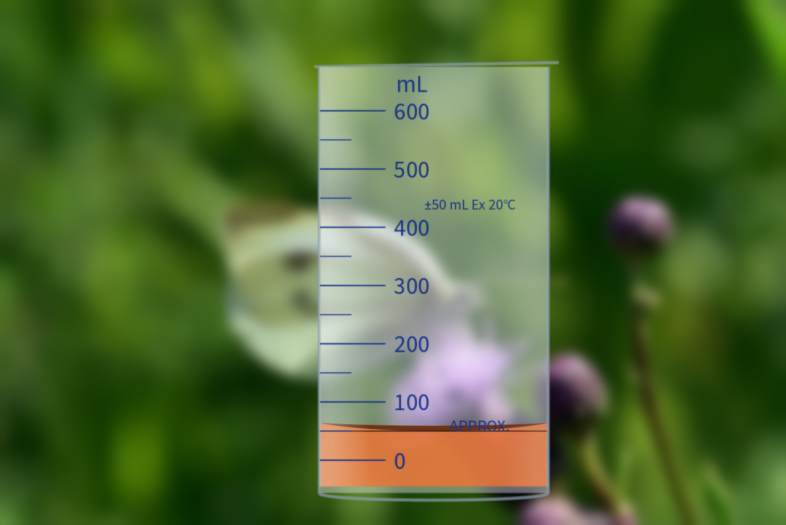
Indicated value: 50 mL
